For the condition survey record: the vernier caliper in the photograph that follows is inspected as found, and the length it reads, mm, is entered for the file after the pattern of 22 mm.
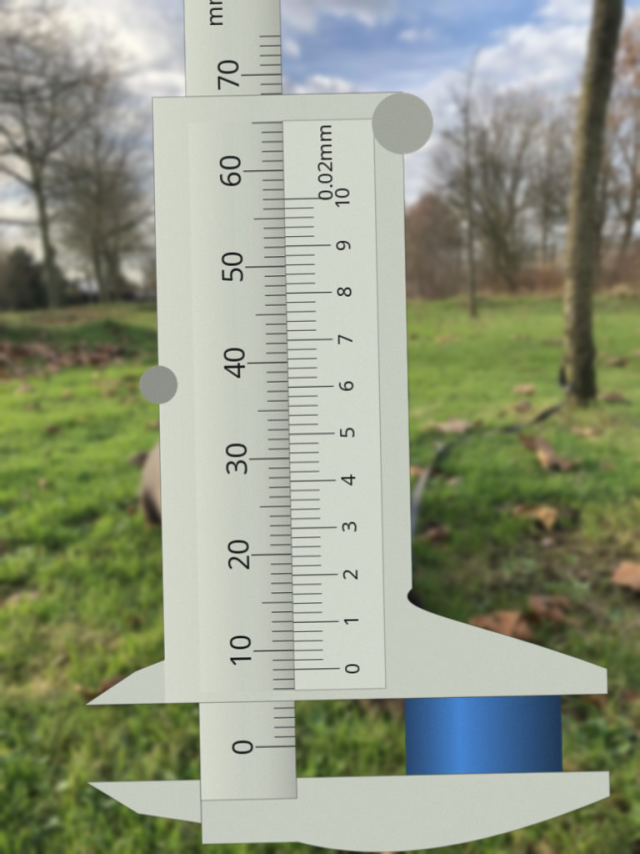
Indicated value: 8.0 mm
